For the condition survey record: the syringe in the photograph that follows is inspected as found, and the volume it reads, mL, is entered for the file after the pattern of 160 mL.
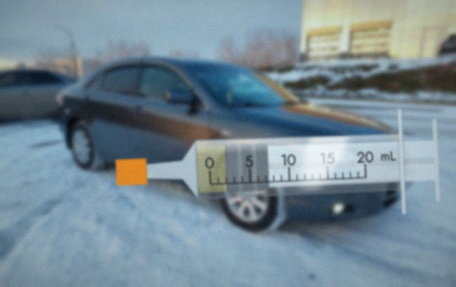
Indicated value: 2 mL
